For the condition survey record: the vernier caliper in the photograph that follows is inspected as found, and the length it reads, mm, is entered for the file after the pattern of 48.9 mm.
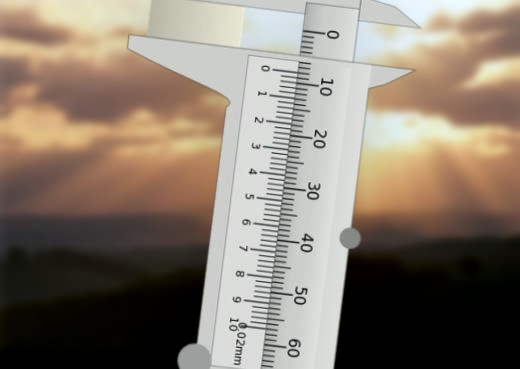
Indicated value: 8.0 mm
